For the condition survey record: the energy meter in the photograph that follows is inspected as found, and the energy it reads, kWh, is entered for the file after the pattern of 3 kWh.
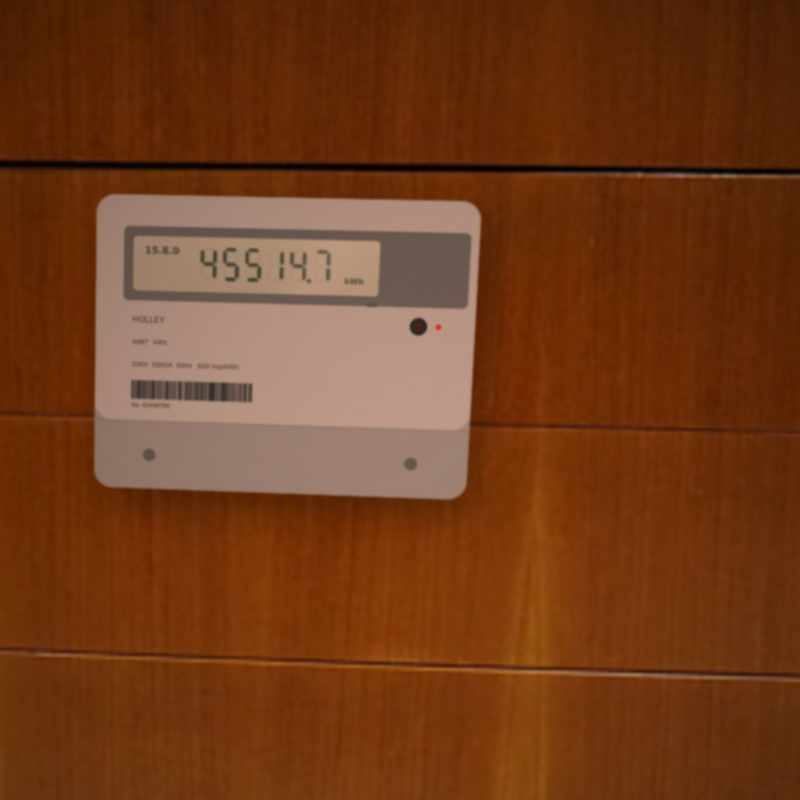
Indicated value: 45514.7 kWh
